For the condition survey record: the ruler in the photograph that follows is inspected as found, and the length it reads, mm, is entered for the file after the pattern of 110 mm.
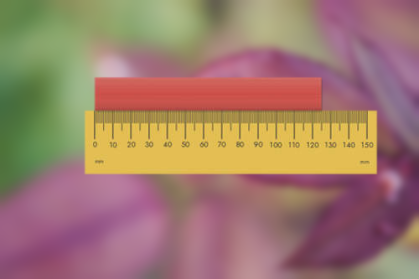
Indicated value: 125 mm
